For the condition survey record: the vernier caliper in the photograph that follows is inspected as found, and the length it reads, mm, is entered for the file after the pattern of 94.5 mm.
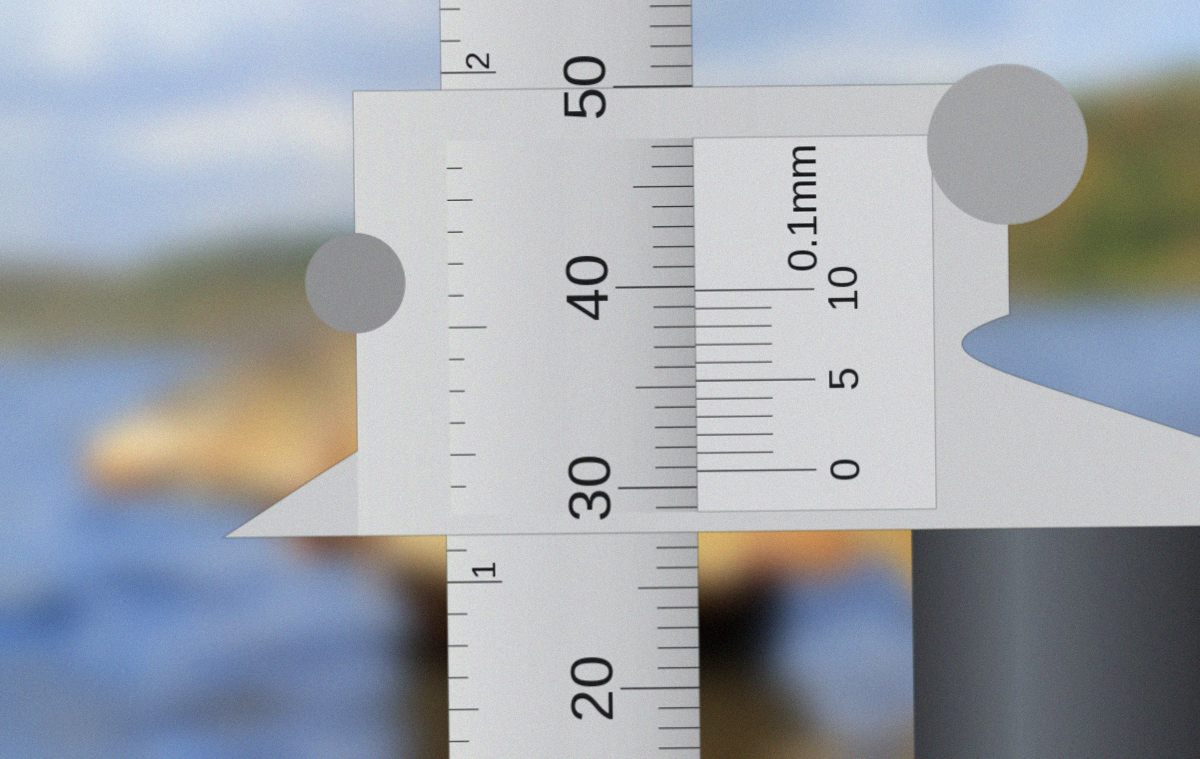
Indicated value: 30.8 mm
